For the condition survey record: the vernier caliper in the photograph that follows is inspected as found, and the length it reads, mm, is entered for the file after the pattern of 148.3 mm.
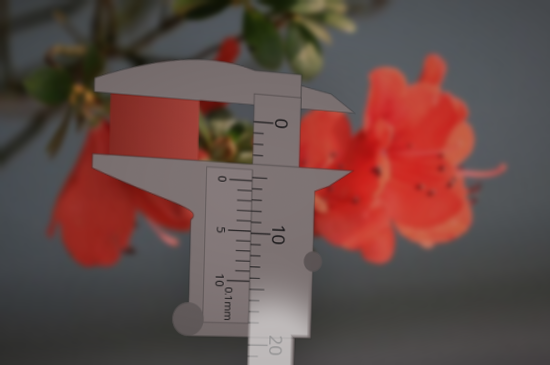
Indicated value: 5.3 mm
